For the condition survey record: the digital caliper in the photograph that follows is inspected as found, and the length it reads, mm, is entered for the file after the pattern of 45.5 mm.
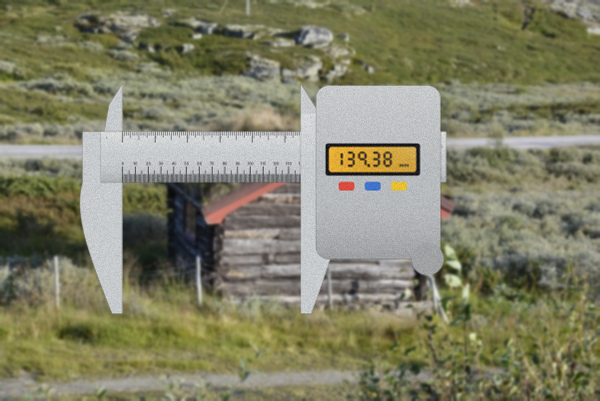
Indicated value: 139.38 mm
